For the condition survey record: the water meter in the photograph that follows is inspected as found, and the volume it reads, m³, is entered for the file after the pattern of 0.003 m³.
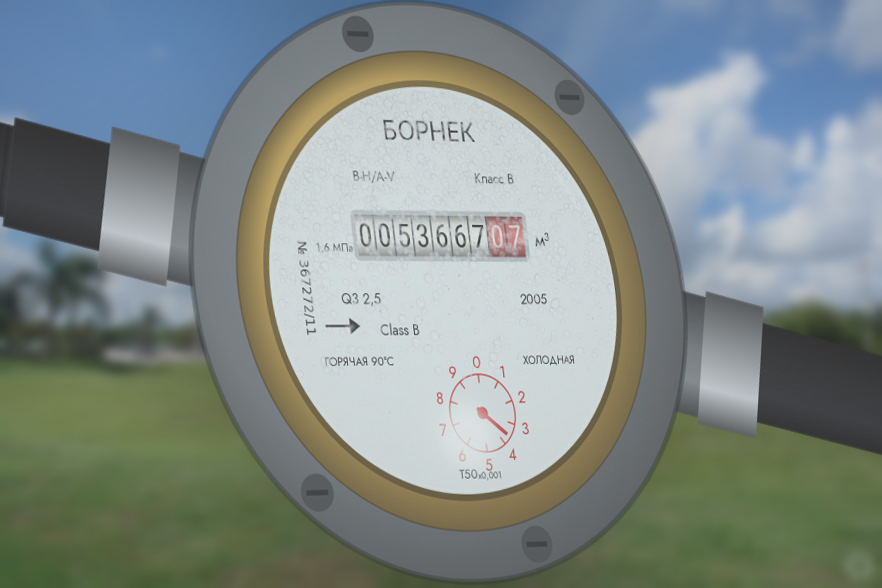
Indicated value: 53667.073 m³
